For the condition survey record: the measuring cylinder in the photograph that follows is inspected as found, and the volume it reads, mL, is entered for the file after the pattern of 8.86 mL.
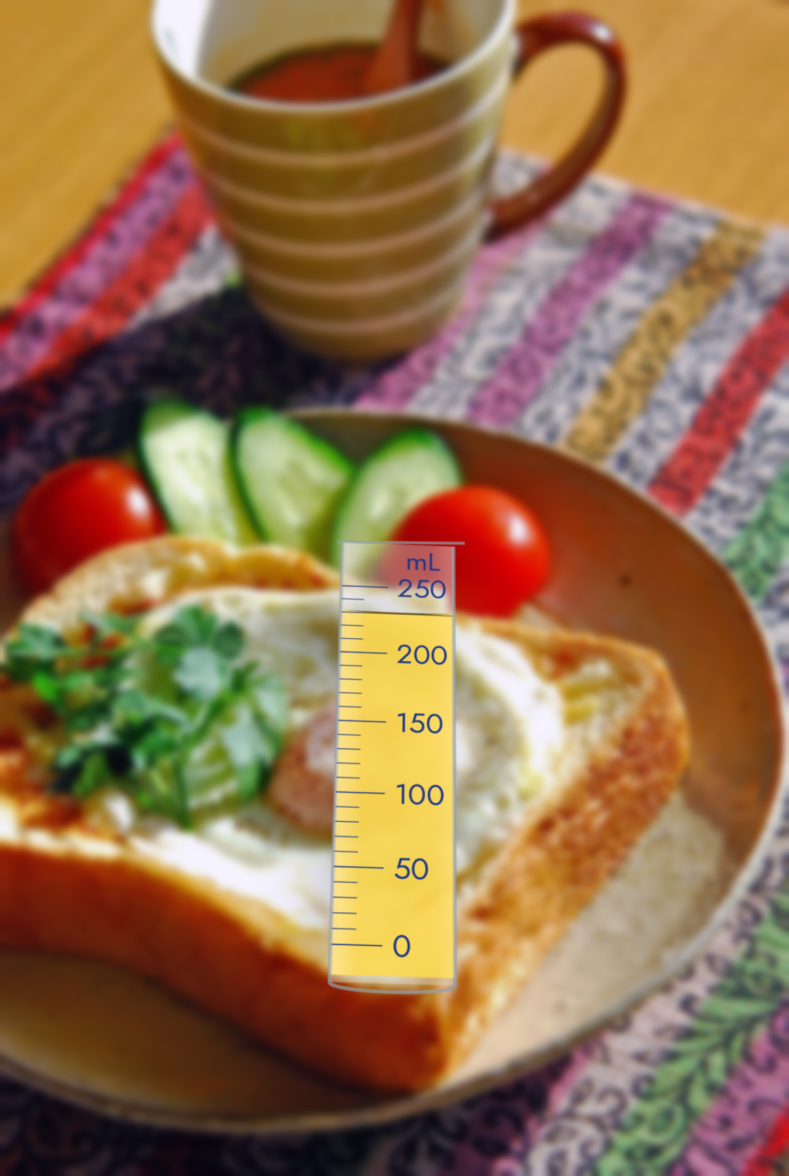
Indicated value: 230 mL
